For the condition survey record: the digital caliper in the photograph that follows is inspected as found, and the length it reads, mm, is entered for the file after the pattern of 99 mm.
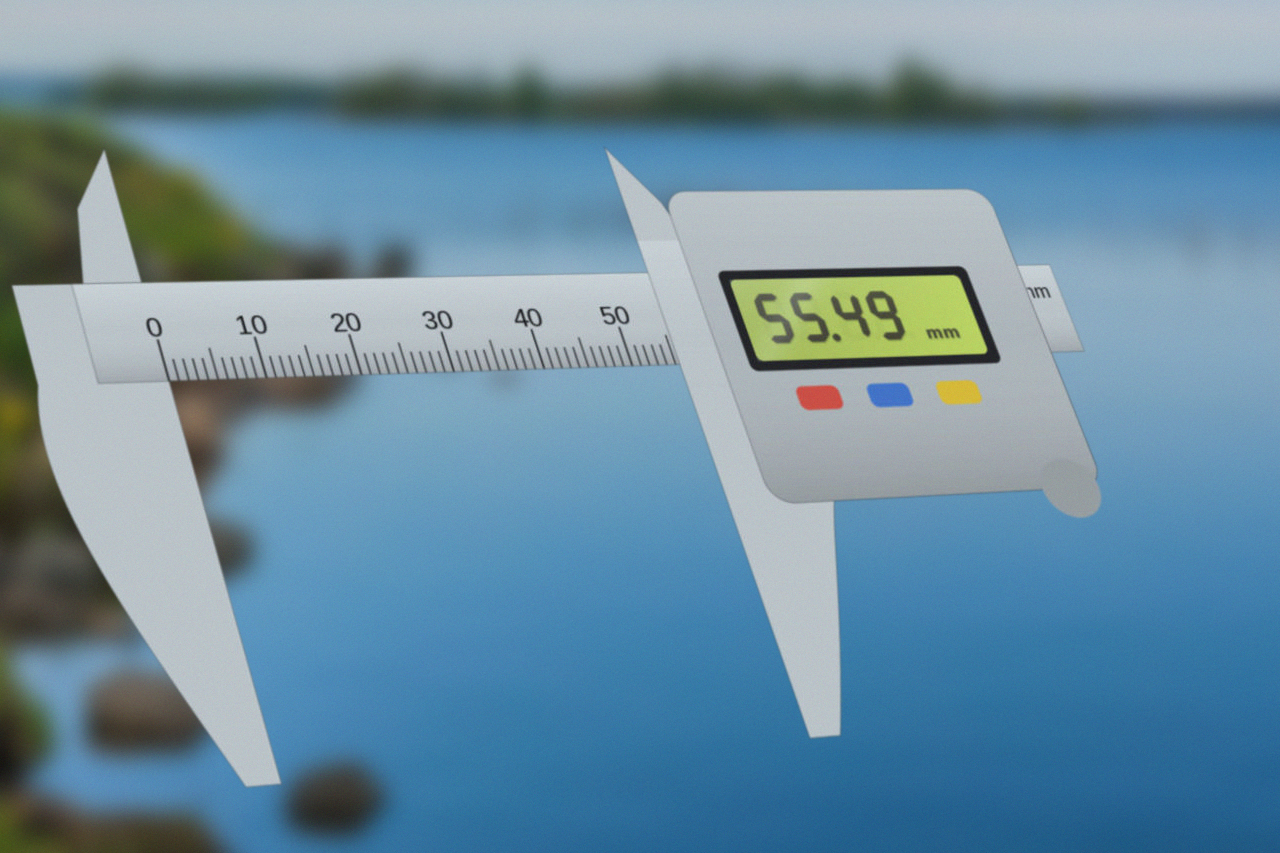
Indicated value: 55.49 mm
